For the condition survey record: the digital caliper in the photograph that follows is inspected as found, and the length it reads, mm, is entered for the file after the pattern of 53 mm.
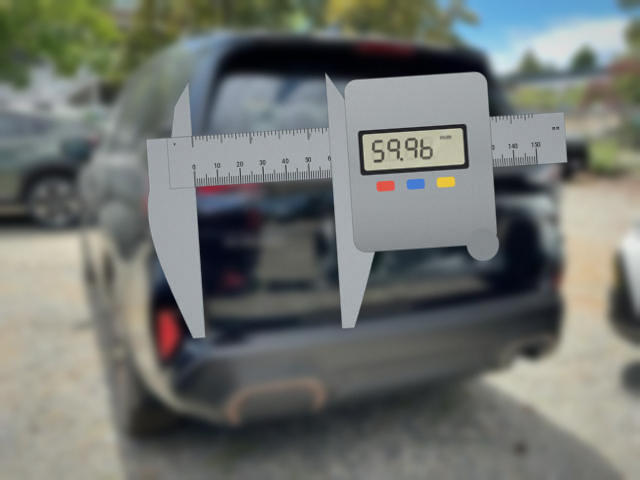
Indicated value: 59.96 mm
